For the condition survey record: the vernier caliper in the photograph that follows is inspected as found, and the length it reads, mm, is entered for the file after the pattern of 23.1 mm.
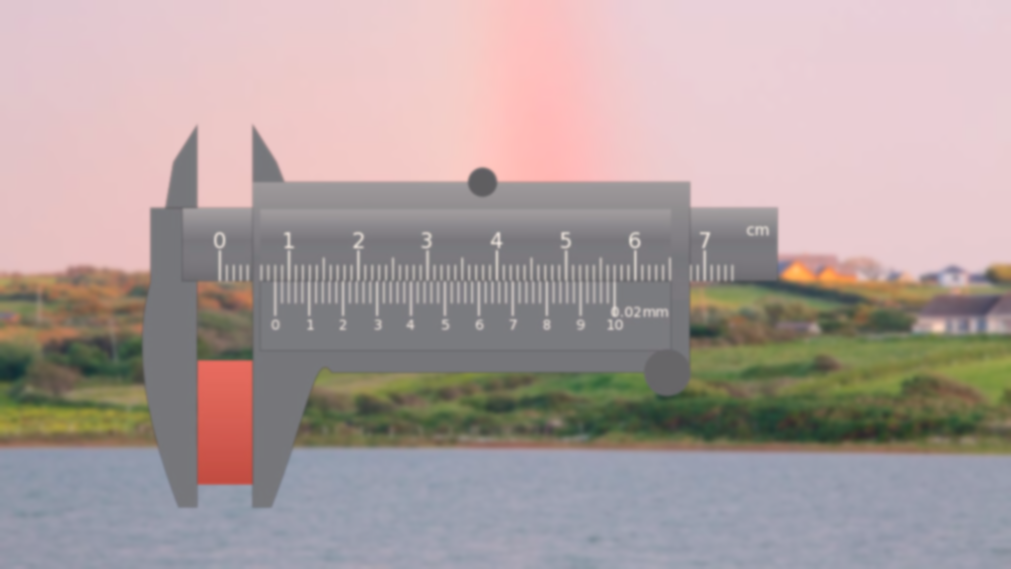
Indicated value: 8.0 mm
